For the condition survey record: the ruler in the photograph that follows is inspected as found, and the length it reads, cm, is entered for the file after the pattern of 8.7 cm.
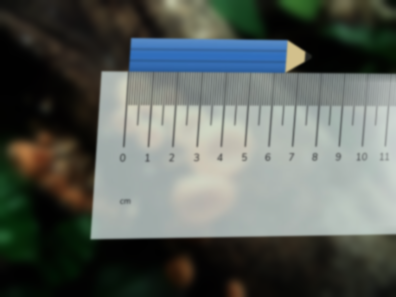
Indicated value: 7.5 cm
